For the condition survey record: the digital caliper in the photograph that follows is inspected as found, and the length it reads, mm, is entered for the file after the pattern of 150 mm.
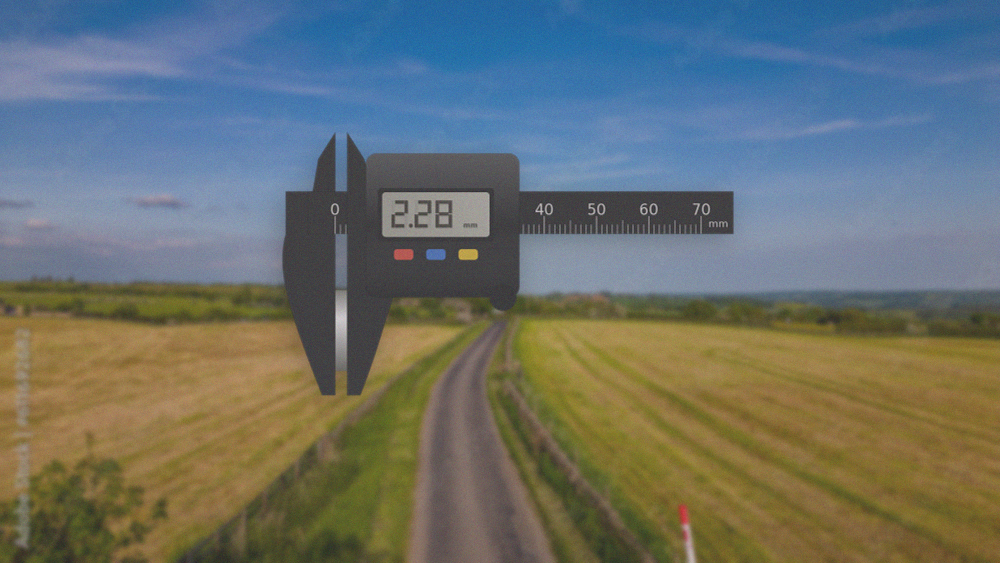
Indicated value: 2.28 mm
